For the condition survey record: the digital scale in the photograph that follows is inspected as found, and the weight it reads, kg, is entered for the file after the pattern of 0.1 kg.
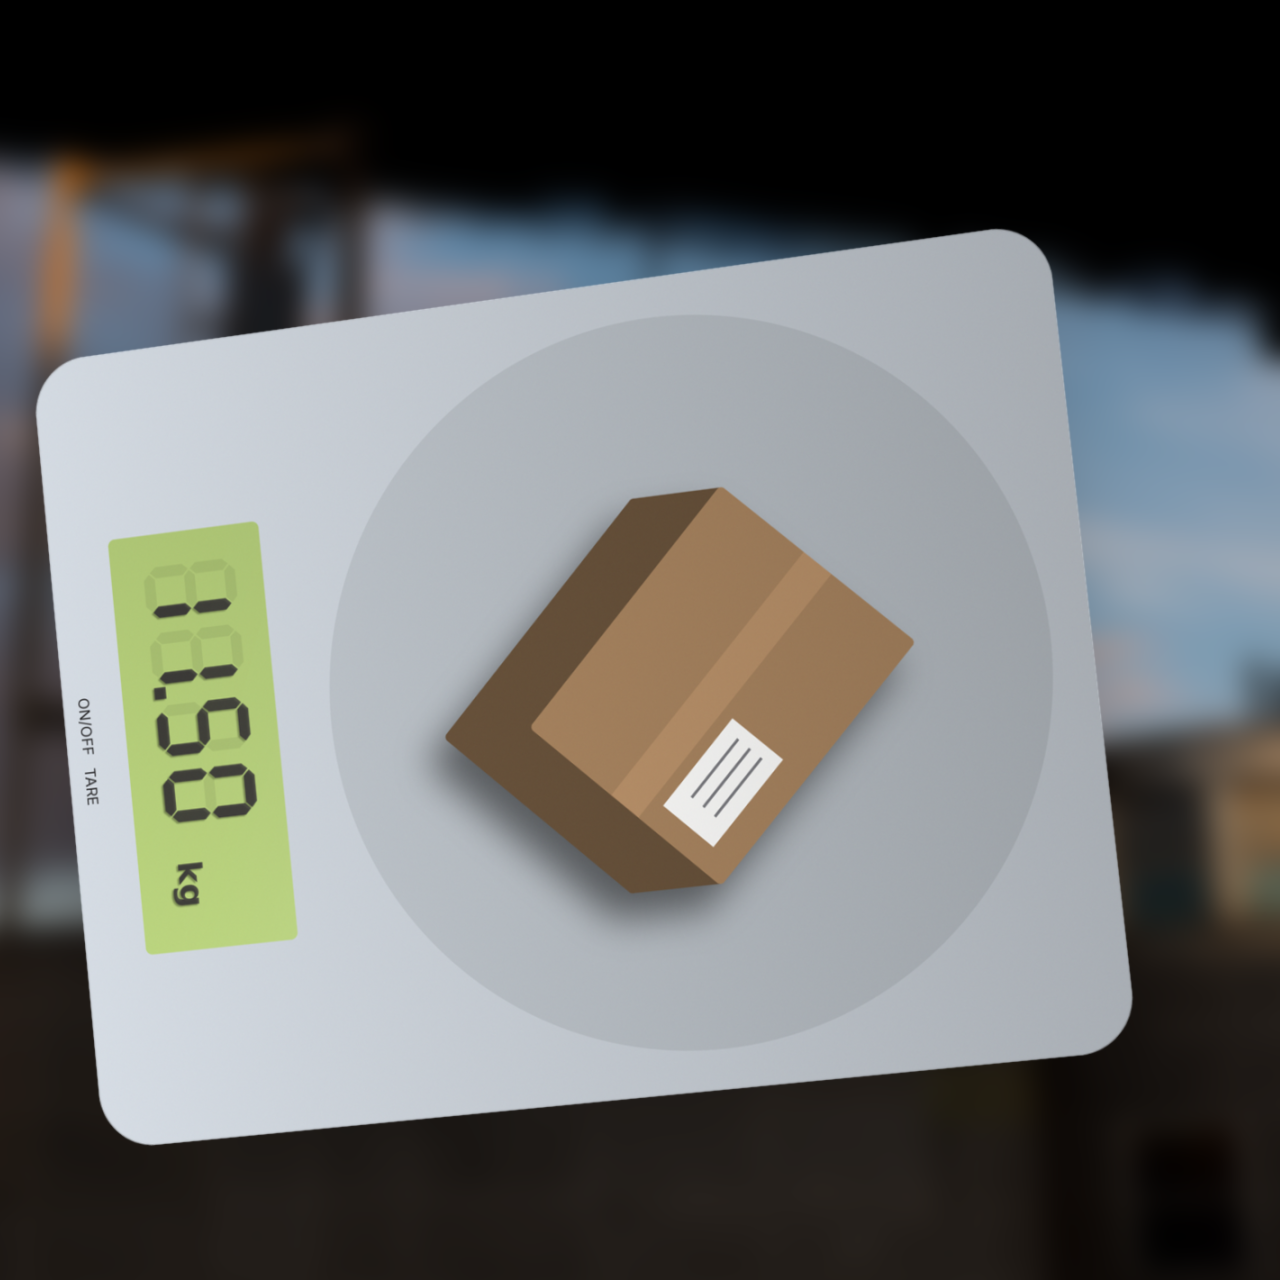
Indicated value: 11.50 kg
